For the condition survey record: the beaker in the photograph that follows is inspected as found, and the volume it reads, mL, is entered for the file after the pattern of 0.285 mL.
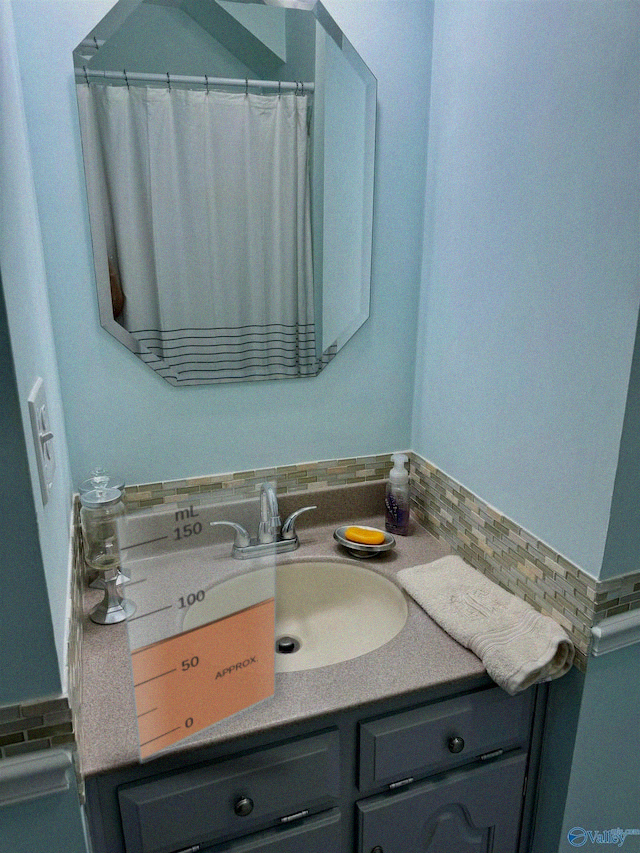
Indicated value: 75 mL
